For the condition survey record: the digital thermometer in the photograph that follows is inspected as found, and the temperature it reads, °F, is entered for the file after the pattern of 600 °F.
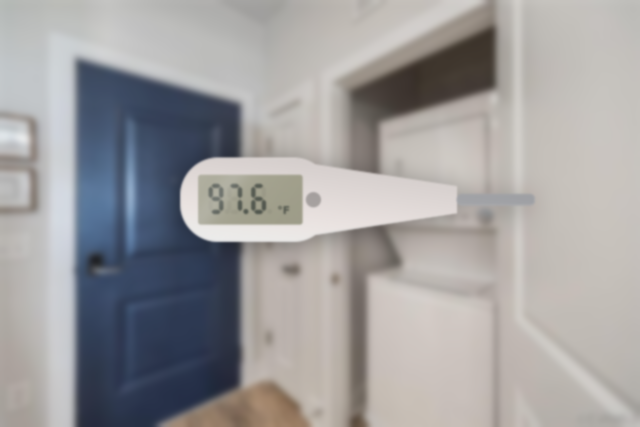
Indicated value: 97.6 °F
